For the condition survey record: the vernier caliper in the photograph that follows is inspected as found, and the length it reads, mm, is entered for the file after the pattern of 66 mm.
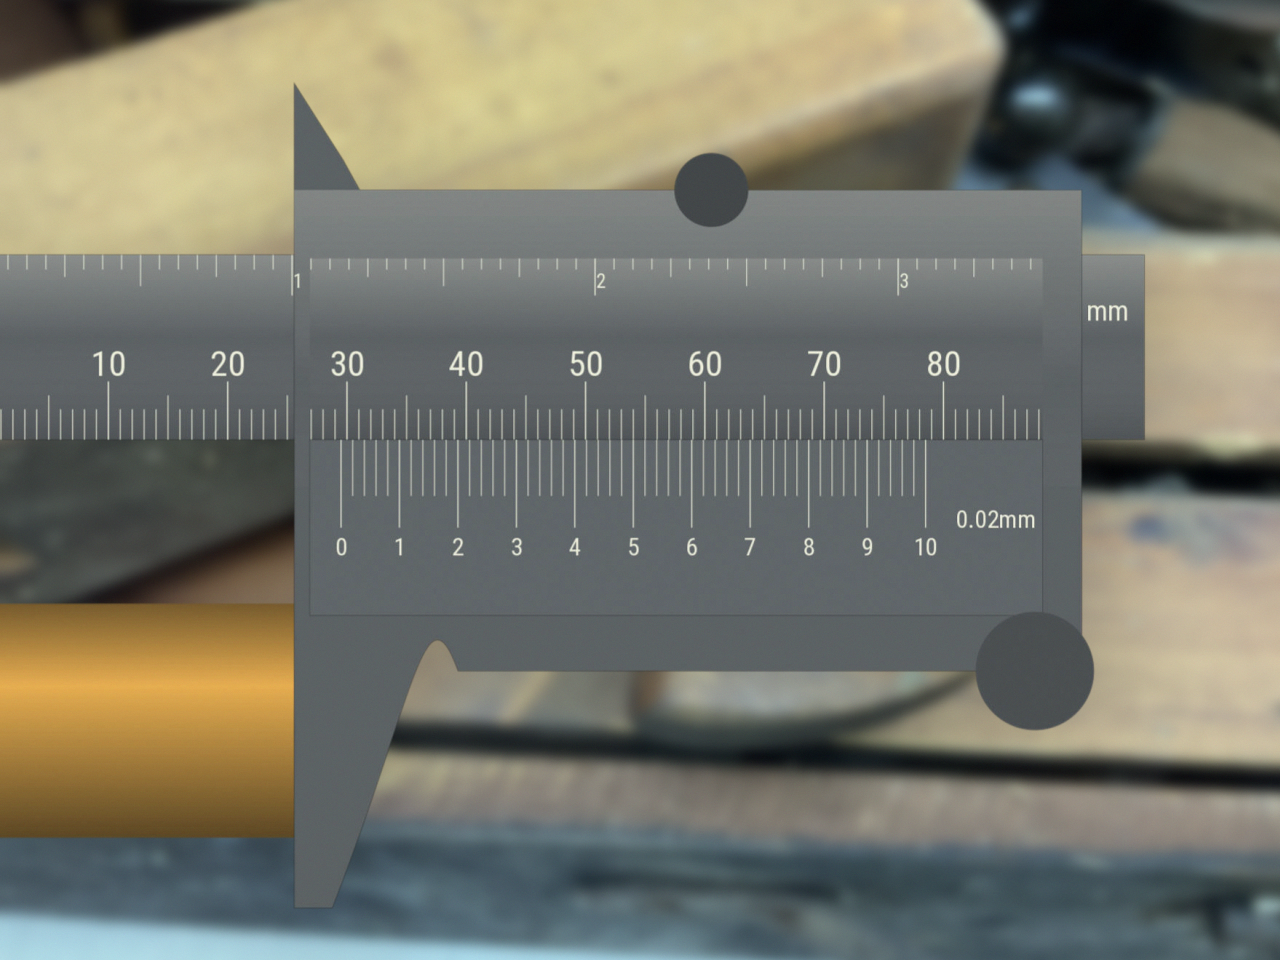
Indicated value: 29.5 mm
